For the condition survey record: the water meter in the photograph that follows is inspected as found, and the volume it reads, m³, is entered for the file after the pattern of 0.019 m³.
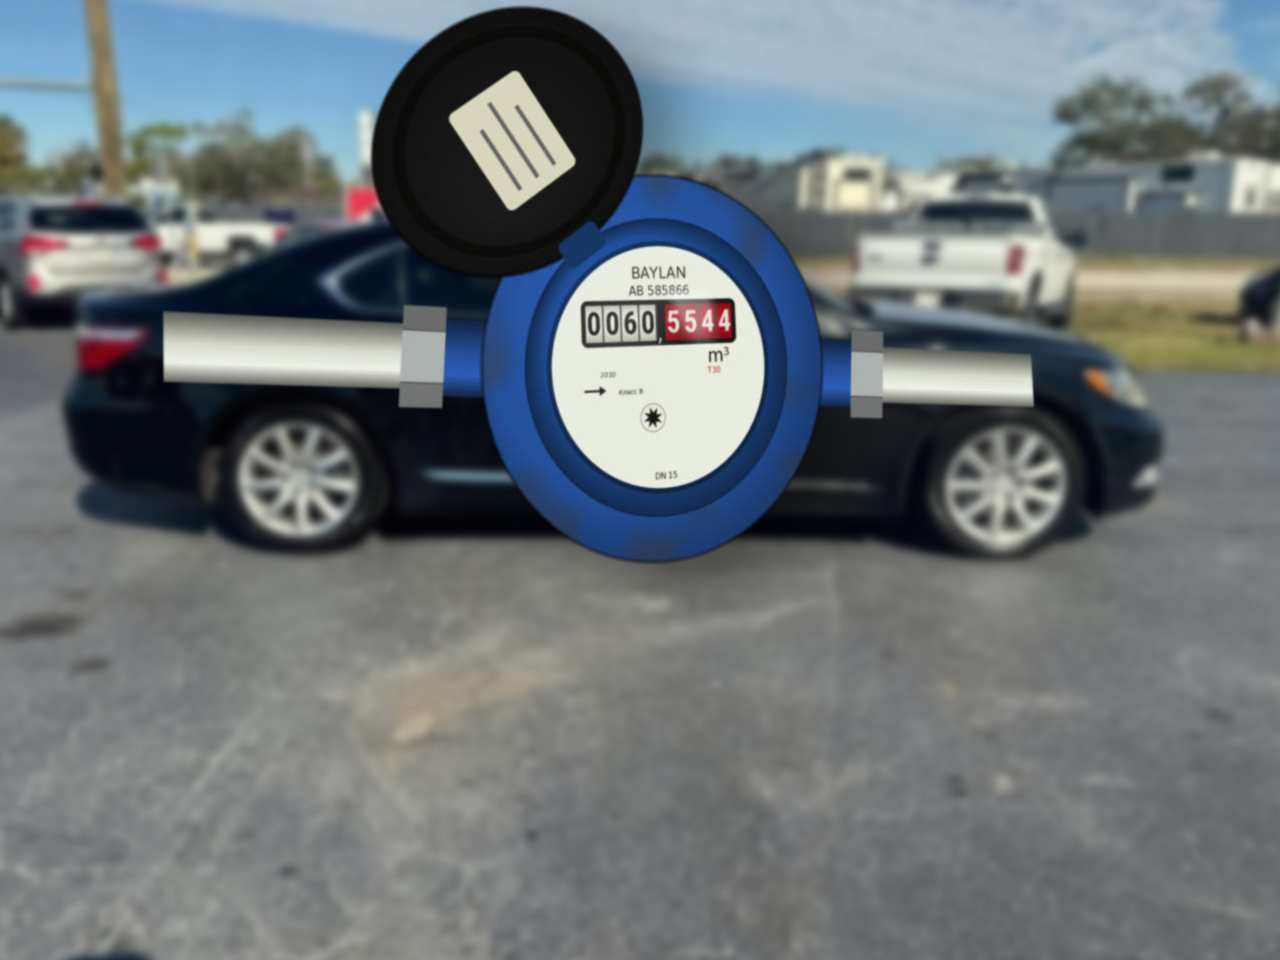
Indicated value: 60.5544 m³
